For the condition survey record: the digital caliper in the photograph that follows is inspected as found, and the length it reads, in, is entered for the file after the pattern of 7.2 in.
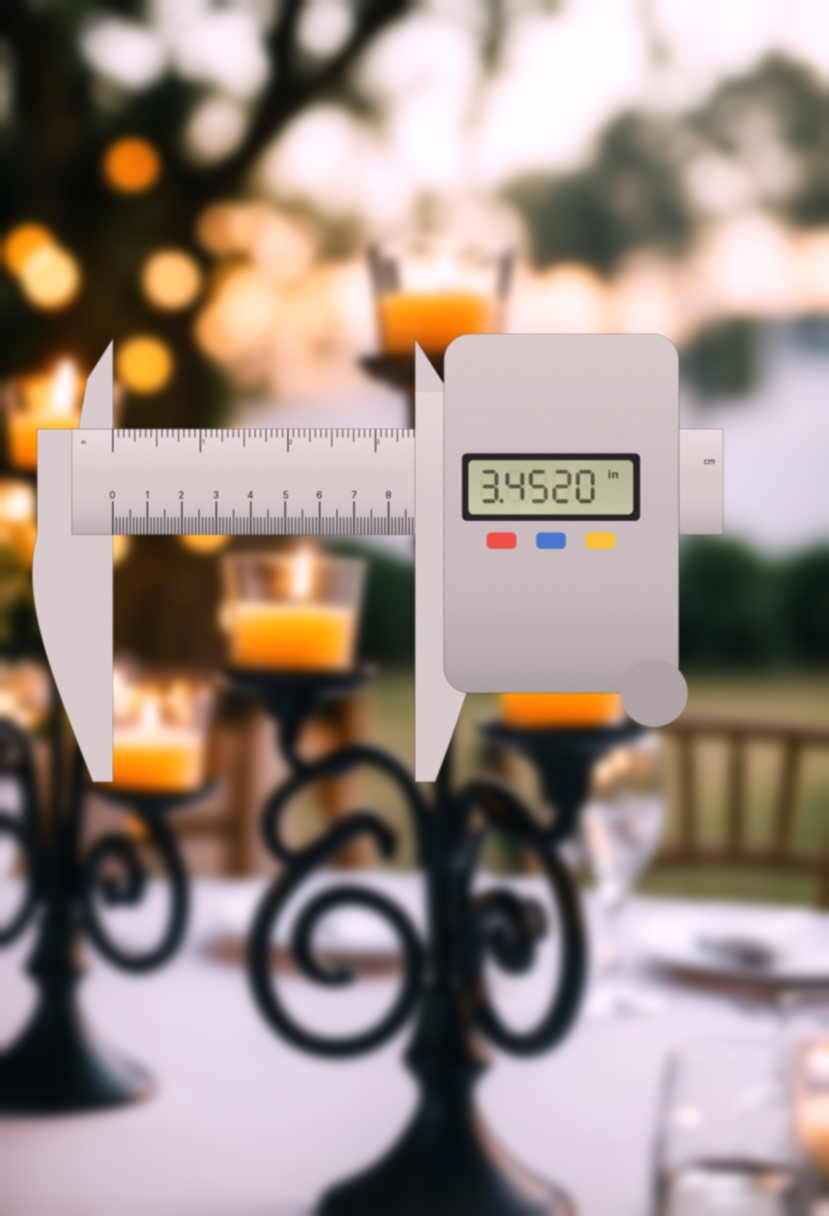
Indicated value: 3.4520 in
